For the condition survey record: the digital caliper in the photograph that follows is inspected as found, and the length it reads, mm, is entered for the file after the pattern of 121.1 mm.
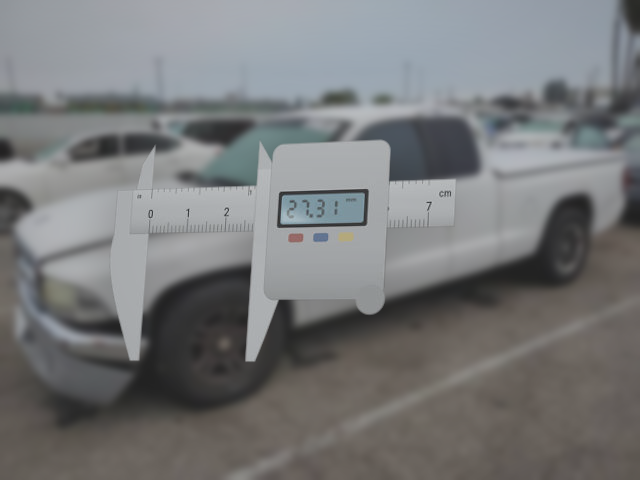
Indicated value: 27.31 mm
